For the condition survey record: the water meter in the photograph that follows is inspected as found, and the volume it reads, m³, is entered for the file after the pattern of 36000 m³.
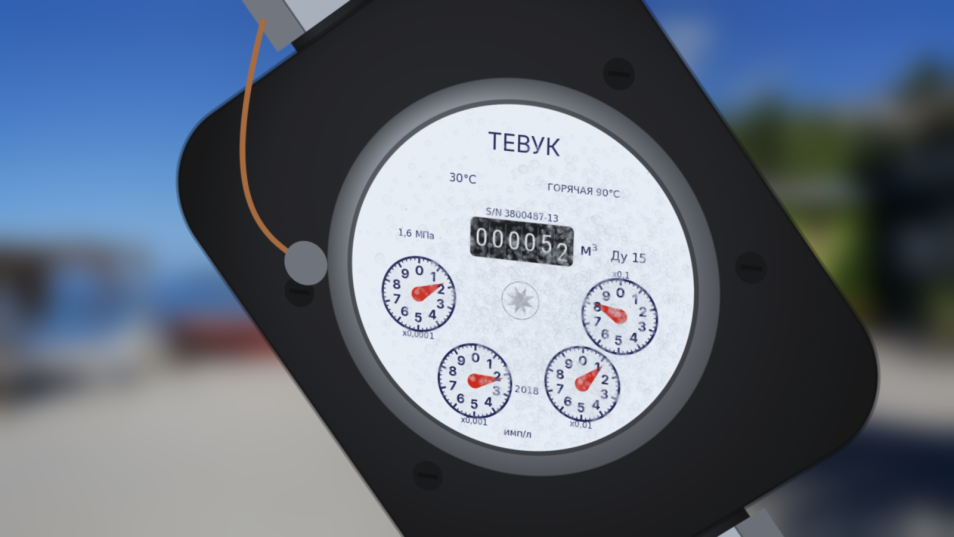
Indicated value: 51.8121 m³
